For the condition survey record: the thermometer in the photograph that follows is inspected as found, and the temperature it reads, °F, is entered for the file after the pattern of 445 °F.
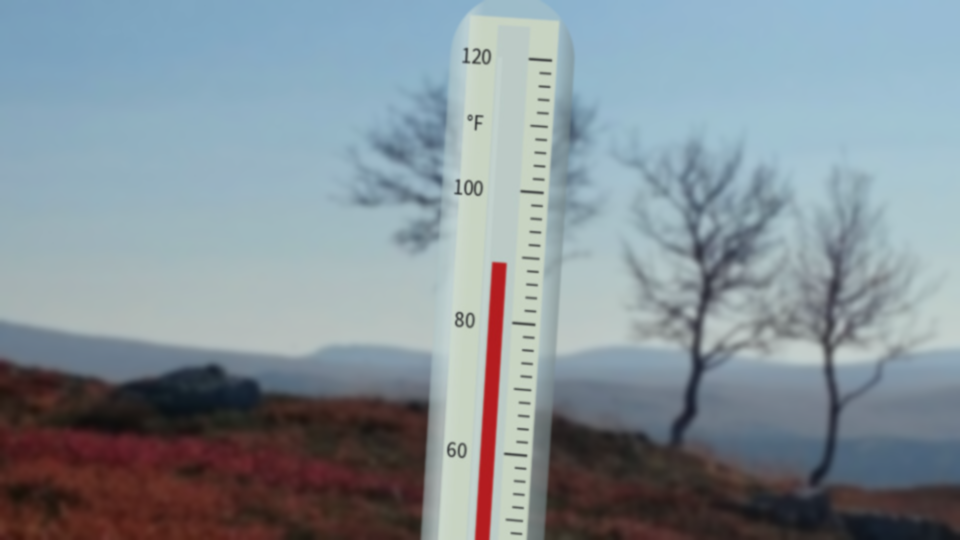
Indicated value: 89 °F
